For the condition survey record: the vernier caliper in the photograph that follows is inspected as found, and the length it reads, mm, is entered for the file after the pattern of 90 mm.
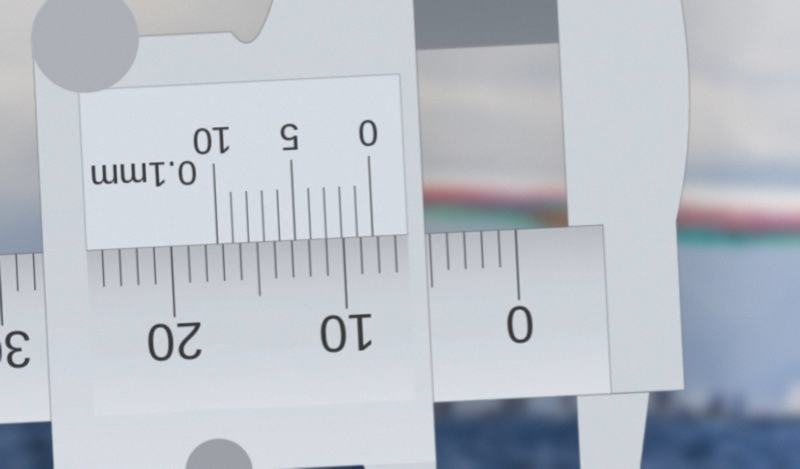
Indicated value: 8.3 mm
